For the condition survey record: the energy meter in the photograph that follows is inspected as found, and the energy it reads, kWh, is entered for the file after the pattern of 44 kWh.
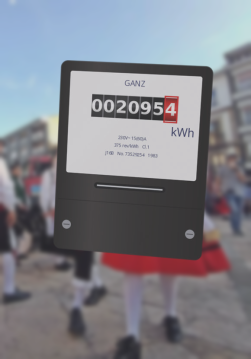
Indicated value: 2095.4 kWh
